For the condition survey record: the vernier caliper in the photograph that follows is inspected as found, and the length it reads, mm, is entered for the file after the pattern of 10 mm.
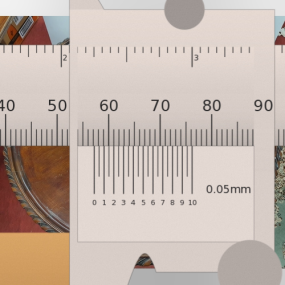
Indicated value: 57.2 mm
